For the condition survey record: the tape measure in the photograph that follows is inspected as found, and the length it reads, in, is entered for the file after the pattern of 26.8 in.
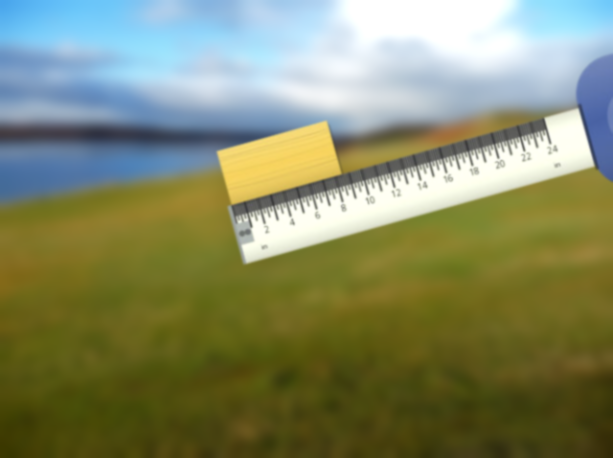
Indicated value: 8.5 in
